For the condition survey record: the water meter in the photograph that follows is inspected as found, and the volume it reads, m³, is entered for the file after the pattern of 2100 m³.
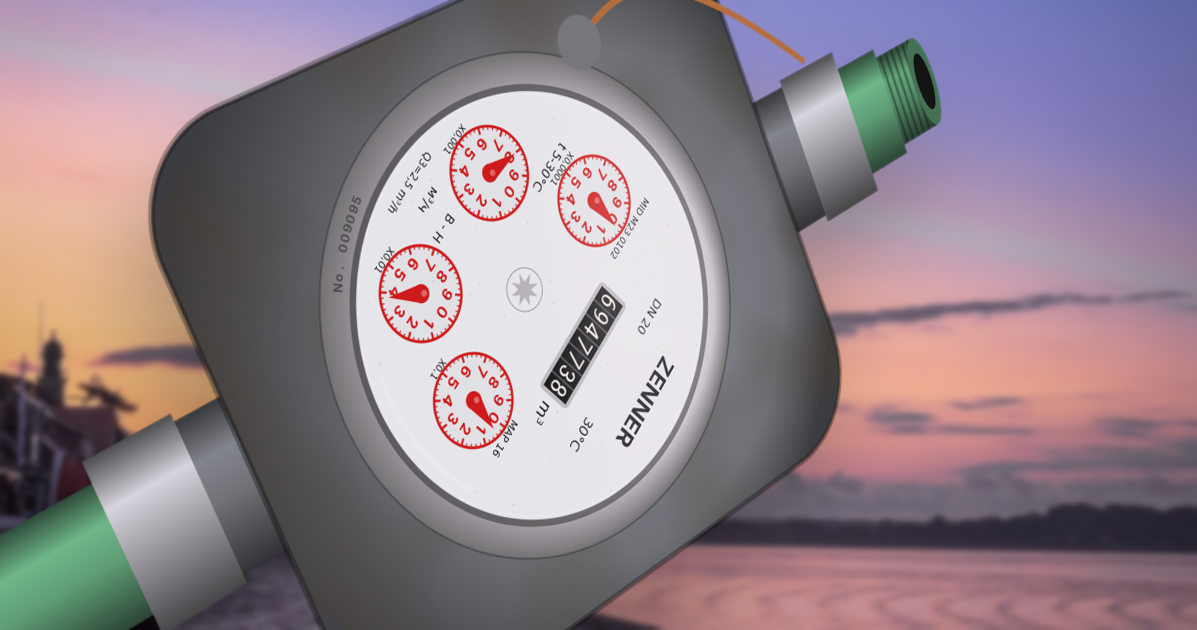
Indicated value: 6947738.0380 m³
